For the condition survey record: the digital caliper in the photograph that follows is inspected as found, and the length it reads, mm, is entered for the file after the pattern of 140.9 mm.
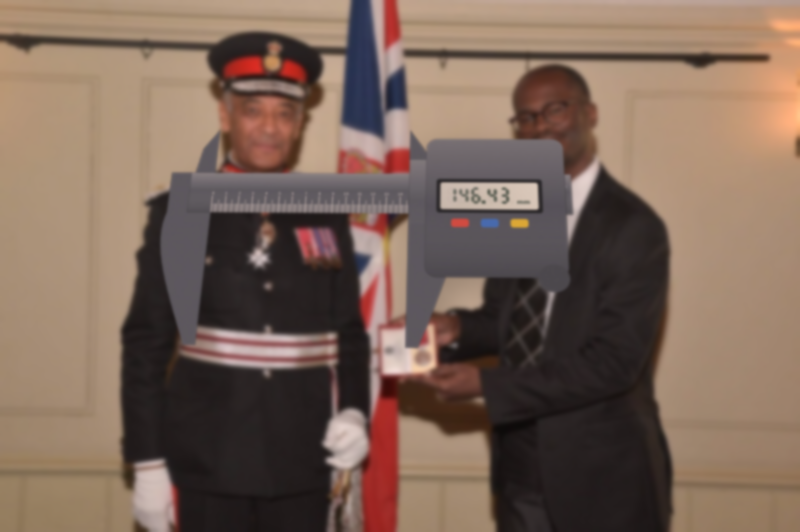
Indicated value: 146.43 mm
